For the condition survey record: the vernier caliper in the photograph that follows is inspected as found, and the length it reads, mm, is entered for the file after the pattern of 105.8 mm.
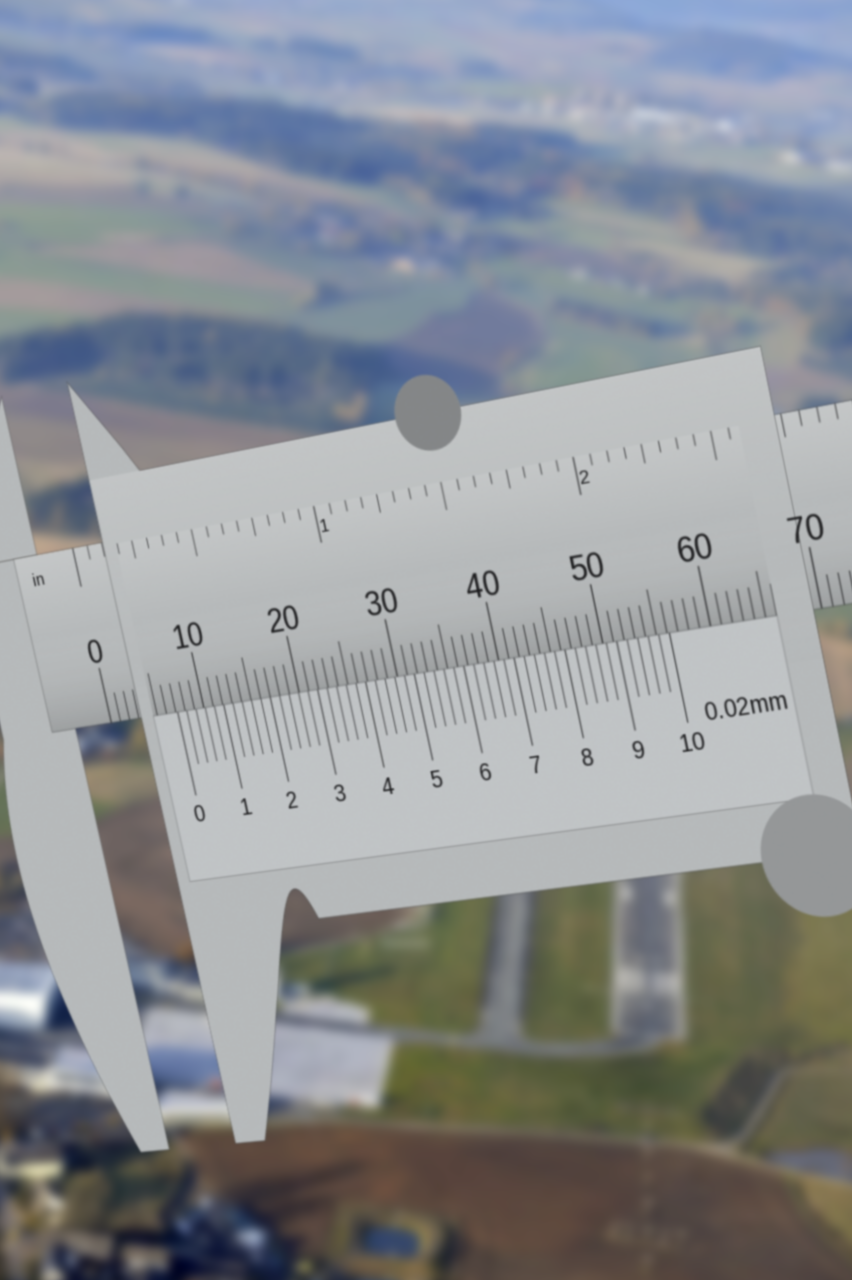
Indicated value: 7.2 mm
